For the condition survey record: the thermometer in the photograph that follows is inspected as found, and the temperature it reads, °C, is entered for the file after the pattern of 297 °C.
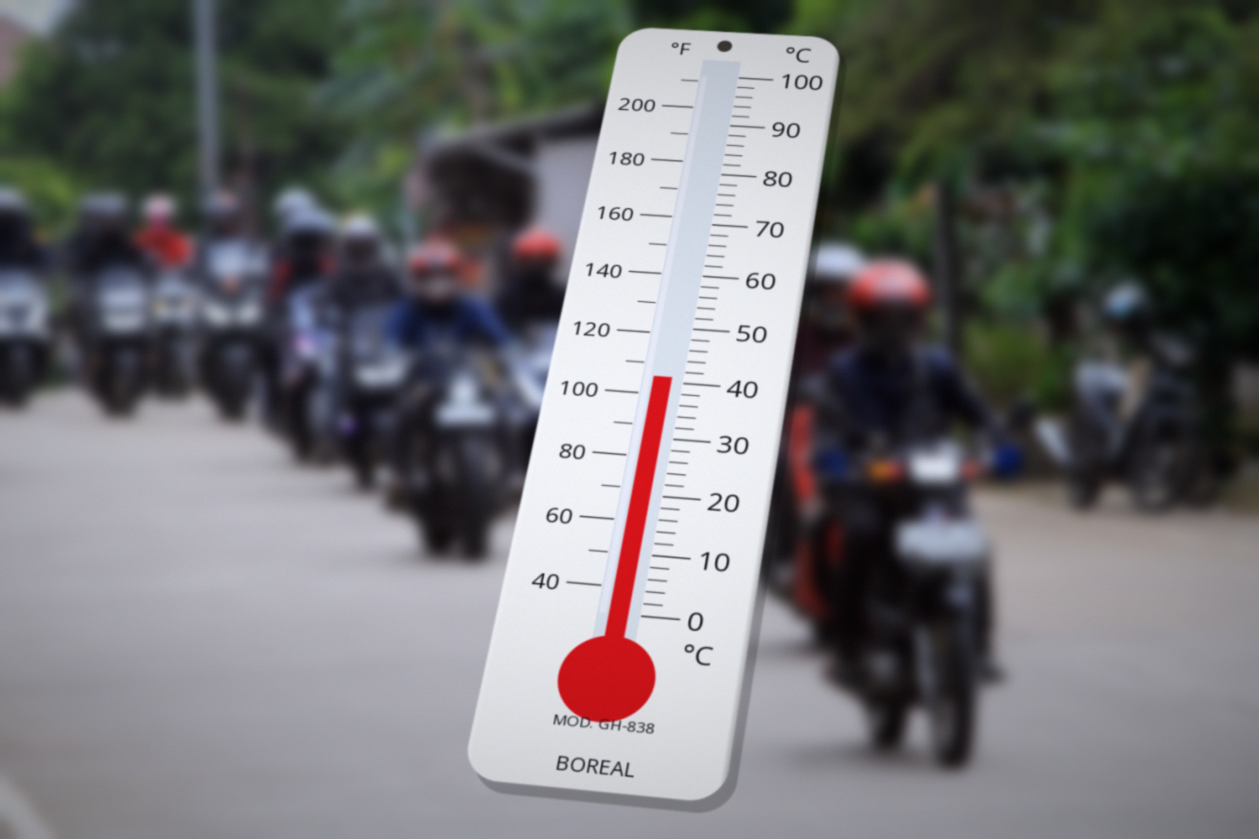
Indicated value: 41 °C
